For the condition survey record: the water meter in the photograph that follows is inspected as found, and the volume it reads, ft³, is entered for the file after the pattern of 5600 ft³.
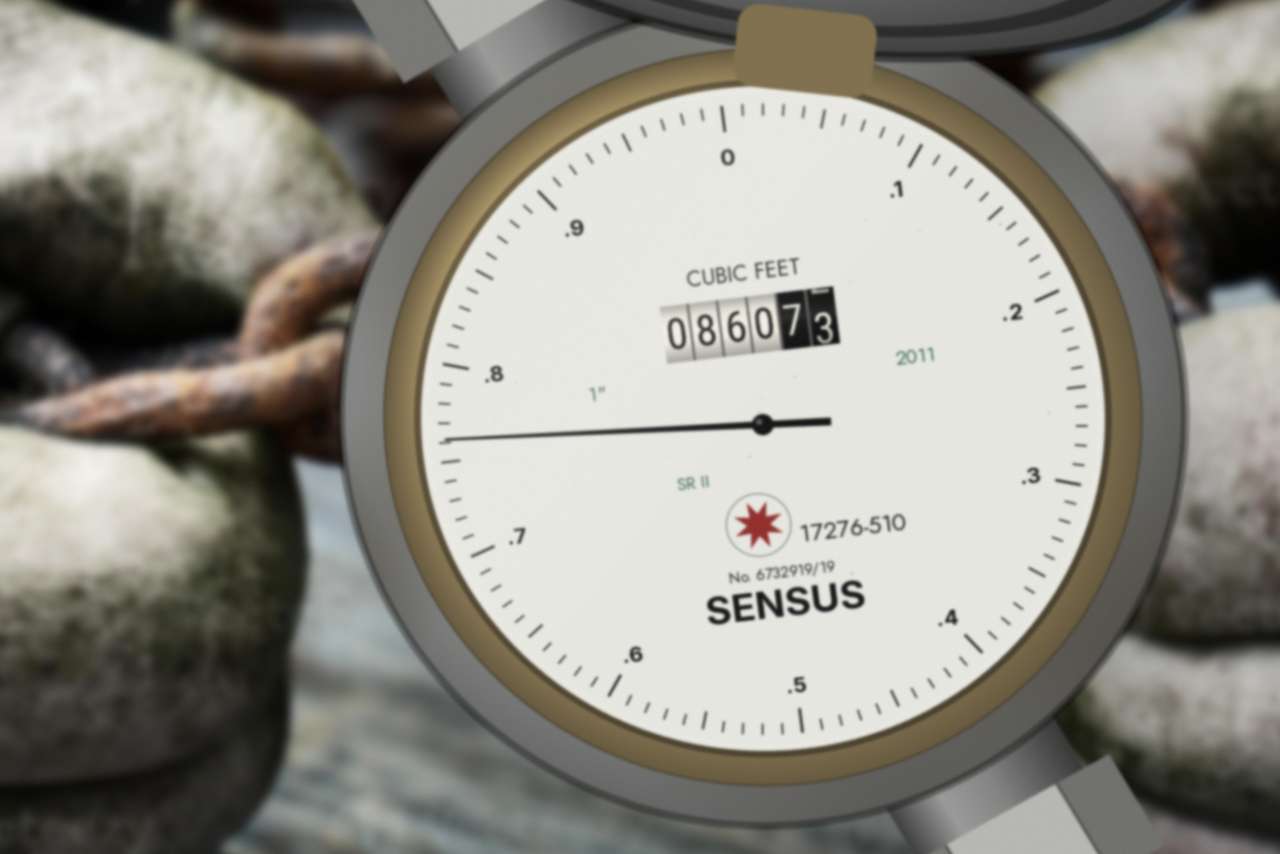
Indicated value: 86072.76 ft³
